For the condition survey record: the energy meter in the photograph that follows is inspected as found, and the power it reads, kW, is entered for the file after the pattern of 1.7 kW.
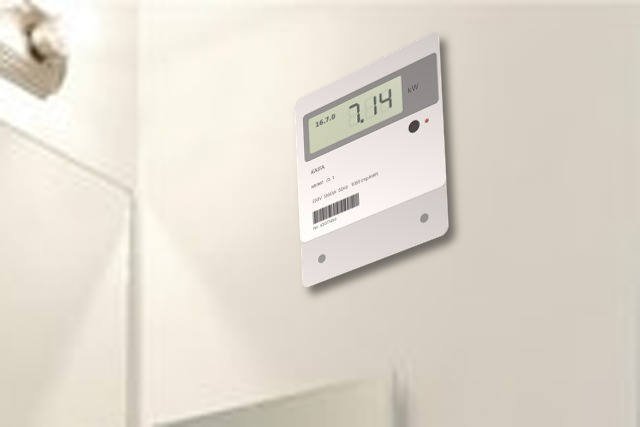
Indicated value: 7.14 kW
